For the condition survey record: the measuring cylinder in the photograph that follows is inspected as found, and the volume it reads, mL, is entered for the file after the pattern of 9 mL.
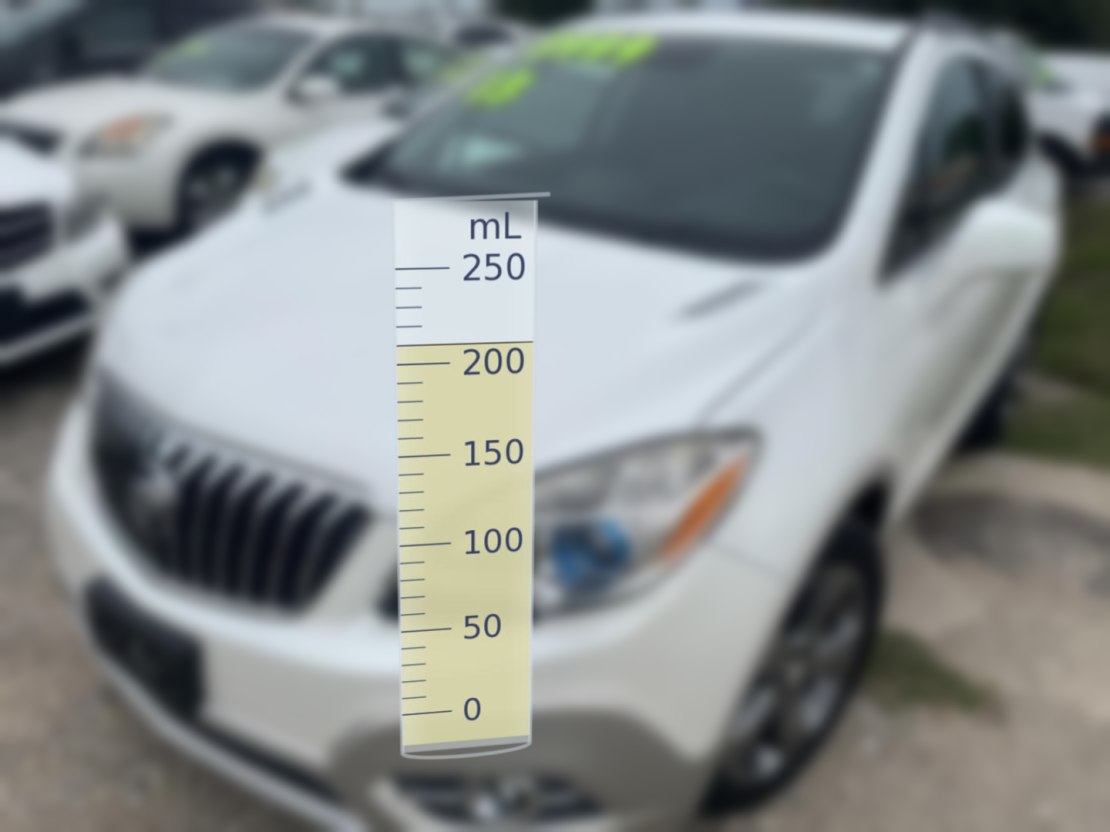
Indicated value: 210 mL
